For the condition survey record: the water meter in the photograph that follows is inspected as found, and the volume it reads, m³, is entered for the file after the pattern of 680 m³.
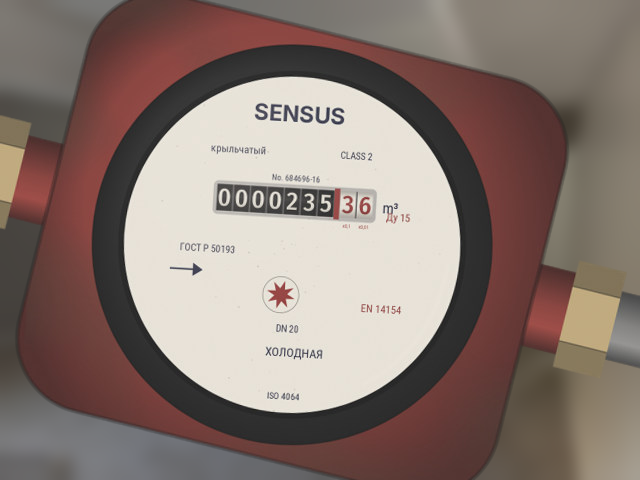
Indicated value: 235.36 m³
